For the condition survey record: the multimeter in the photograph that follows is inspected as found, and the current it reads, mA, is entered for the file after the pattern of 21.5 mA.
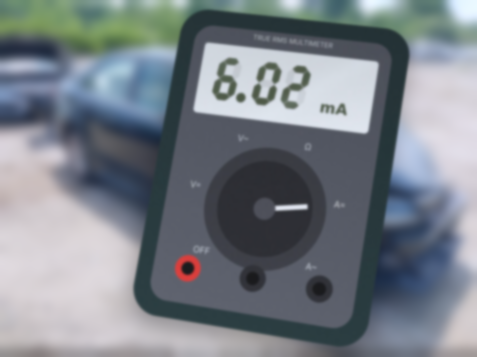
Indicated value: 6.02 mA
